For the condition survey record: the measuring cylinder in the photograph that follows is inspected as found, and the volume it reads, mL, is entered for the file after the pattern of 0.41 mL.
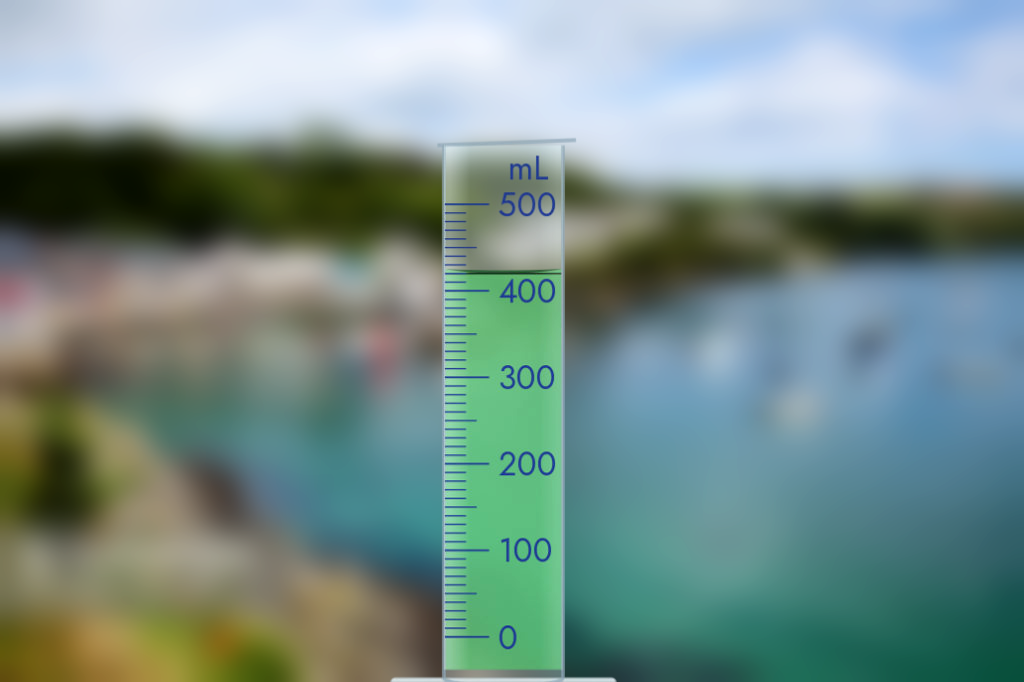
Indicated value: 420 mL
